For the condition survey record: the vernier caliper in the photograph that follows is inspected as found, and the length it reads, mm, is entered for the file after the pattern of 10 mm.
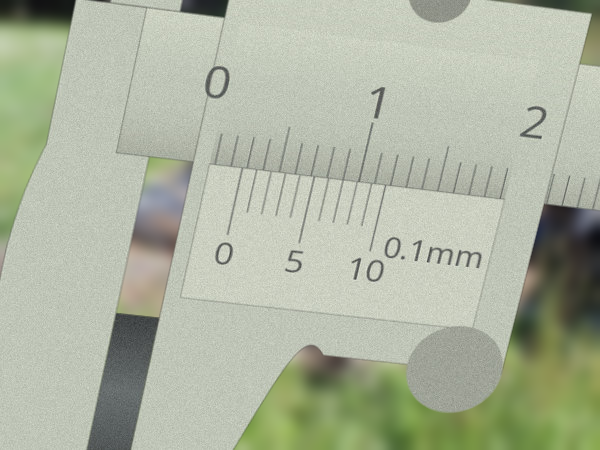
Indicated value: 2.7 mm
